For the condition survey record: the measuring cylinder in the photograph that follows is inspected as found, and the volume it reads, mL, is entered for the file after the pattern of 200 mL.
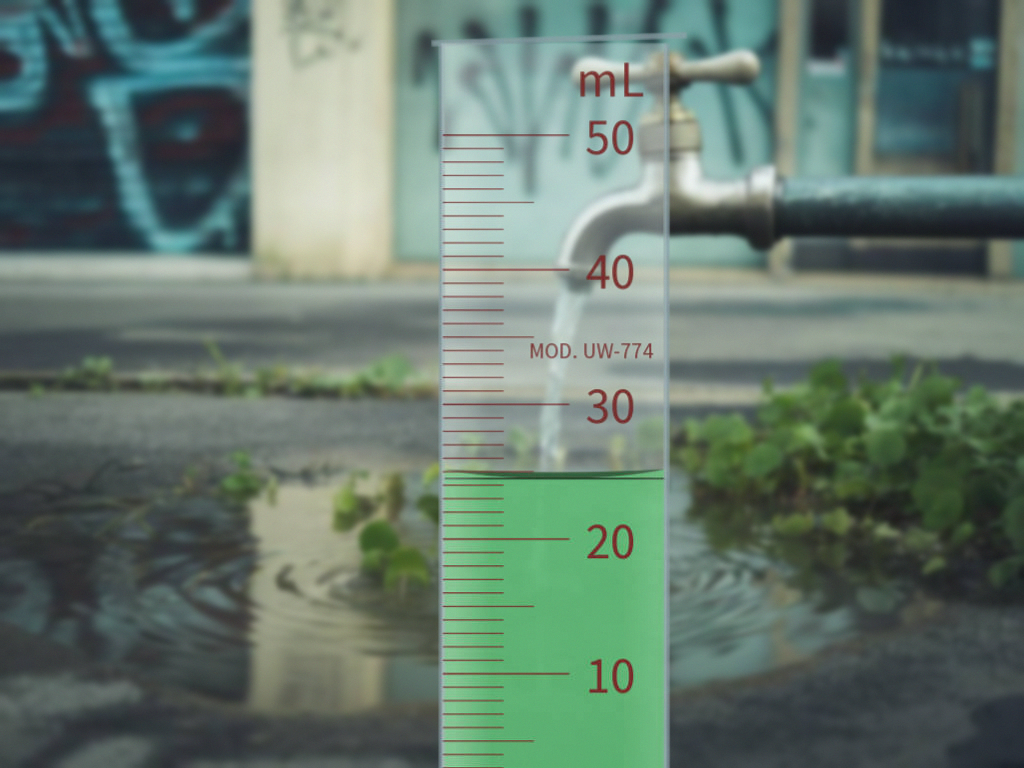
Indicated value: 24.5 mL
